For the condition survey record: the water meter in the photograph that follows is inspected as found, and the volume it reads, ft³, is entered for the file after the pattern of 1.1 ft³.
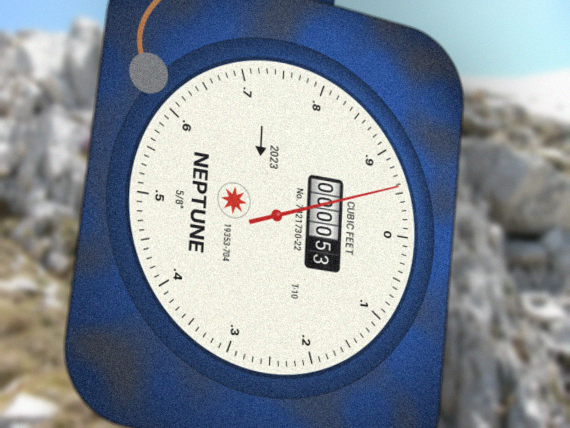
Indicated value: 52.94 ft³
